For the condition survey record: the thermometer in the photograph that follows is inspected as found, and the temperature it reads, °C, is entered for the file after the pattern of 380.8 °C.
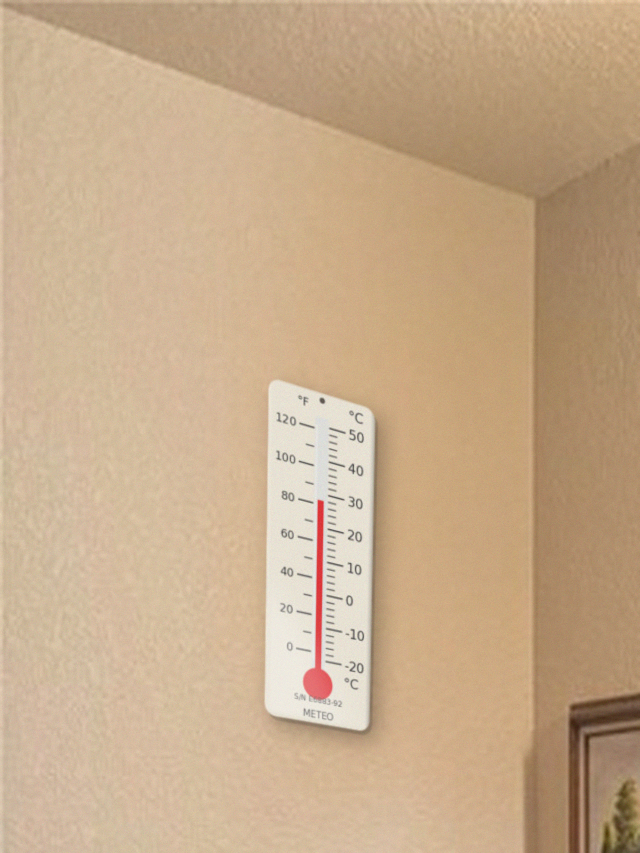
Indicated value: 28 °C
